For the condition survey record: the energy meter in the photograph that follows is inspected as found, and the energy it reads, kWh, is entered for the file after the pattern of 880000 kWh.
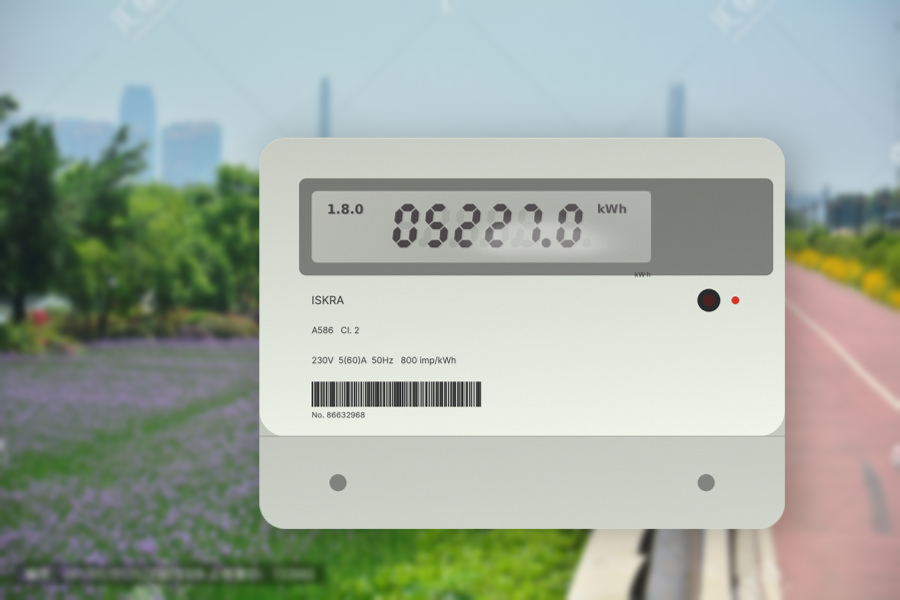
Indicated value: 5227.0 kWh
